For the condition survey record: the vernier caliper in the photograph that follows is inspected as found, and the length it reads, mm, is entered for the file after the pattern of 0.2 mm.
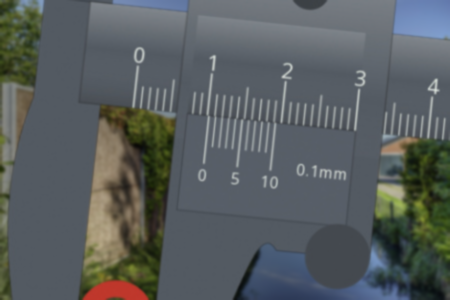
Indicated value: 10.2 mm
